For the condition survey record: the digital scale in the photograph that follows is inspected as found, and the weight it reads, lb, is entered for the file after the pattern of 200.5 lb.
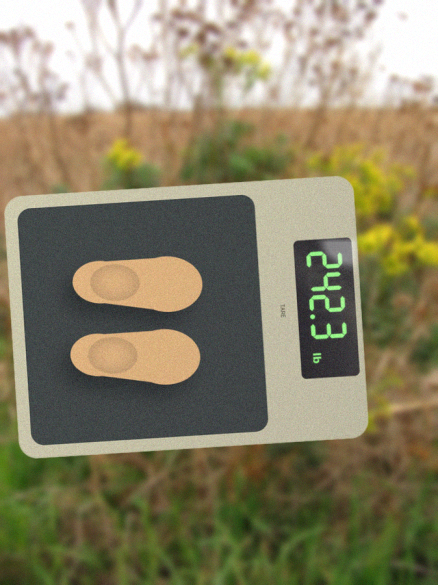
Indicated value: 242.3 lb
